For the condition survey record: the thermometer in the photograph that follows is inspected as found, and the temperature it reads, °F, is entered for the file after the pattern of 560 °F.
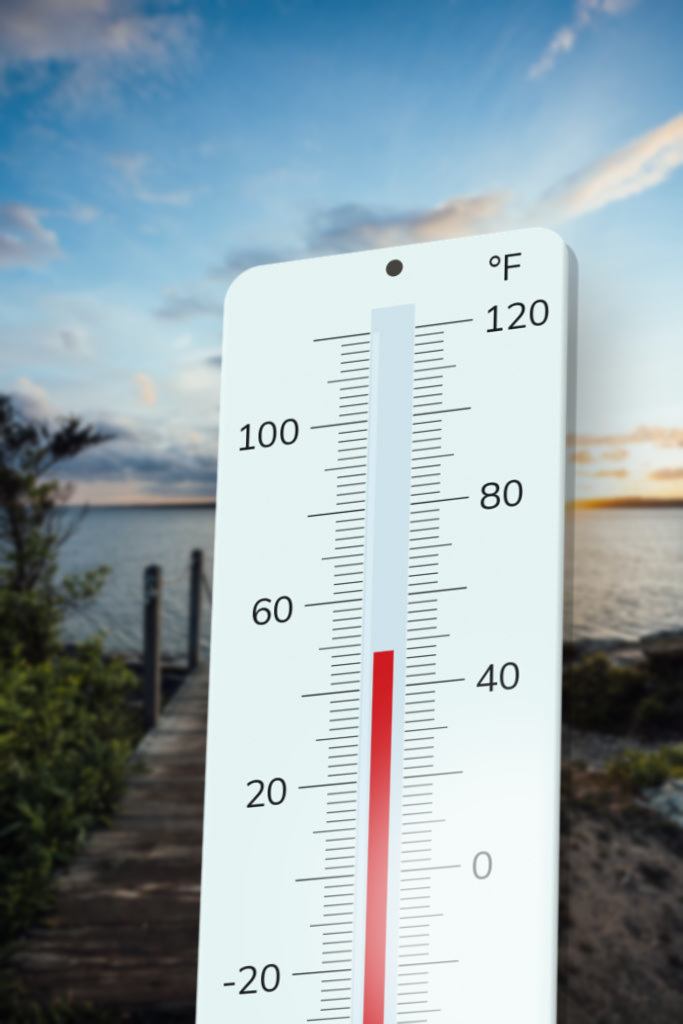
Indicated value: 48 °F
